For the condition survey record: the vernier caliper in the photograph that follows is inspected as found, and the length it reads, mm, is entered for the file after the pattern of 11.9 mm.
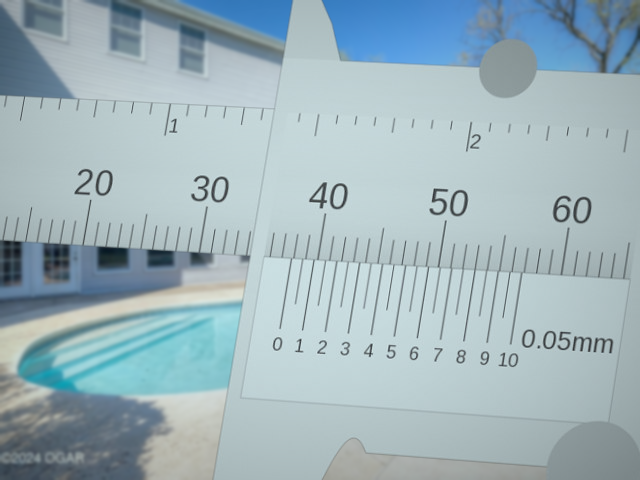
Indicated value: 37.8 mm
